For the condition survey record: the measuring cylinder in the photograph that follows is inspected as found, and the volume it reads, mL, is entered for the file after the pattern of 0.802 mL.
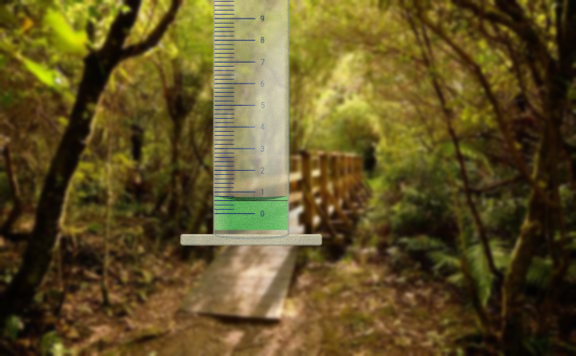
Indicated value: 0.6 mL
